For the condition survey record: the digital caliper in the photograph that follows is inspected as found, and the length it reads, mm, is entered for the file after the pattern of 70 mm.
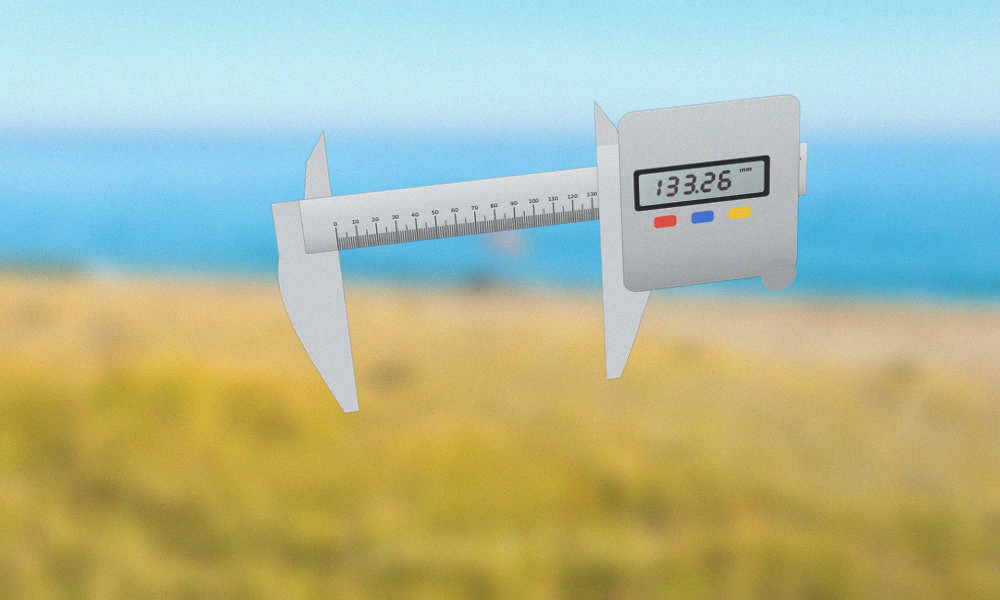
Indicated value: 133.26 mm
